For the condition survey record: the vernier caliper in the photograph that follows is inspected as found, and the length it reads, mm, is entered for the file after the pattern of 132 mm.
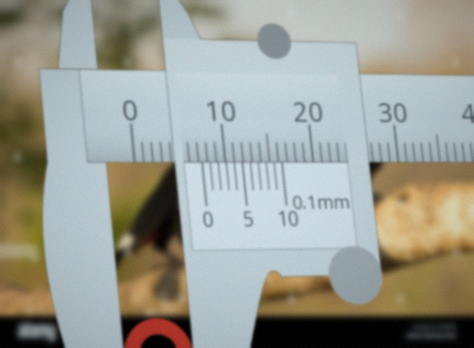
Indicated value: 7.4 mm
